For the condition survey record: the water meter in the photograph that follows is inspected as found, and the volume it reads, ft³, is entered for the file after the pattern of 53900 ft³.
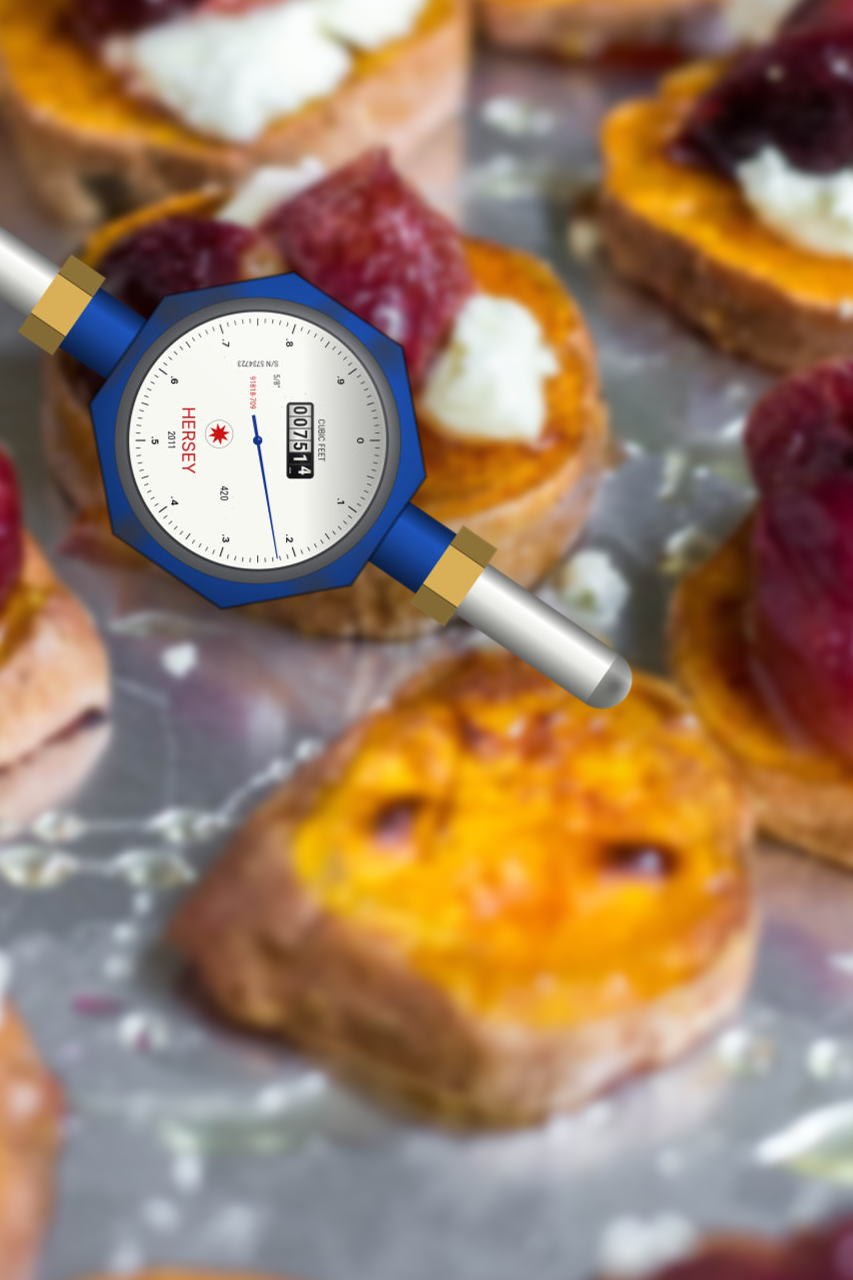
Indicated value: 7514.22 ft³
